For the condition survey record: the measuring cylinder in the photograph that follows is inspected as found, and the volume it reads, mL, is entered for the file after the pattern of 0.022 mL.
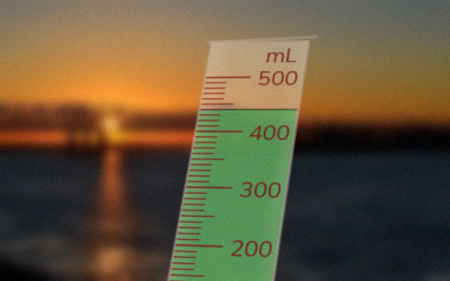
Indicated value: 440 mL
